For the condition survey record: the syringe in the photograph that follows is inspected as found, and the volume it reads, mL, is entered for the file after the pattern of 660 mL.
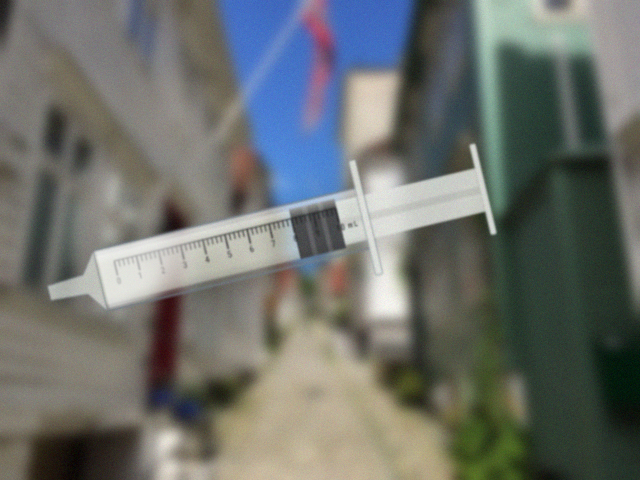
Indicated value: 8 mL
